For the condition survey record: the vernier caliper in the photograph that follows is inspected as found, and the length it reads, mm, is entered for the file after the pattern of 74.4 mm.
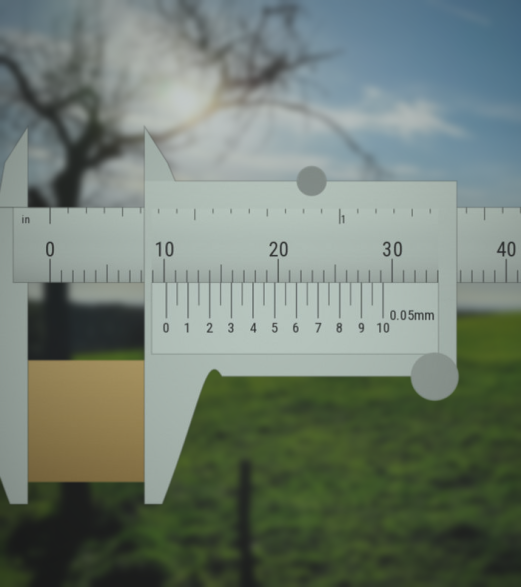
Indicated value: 10.2 mm
